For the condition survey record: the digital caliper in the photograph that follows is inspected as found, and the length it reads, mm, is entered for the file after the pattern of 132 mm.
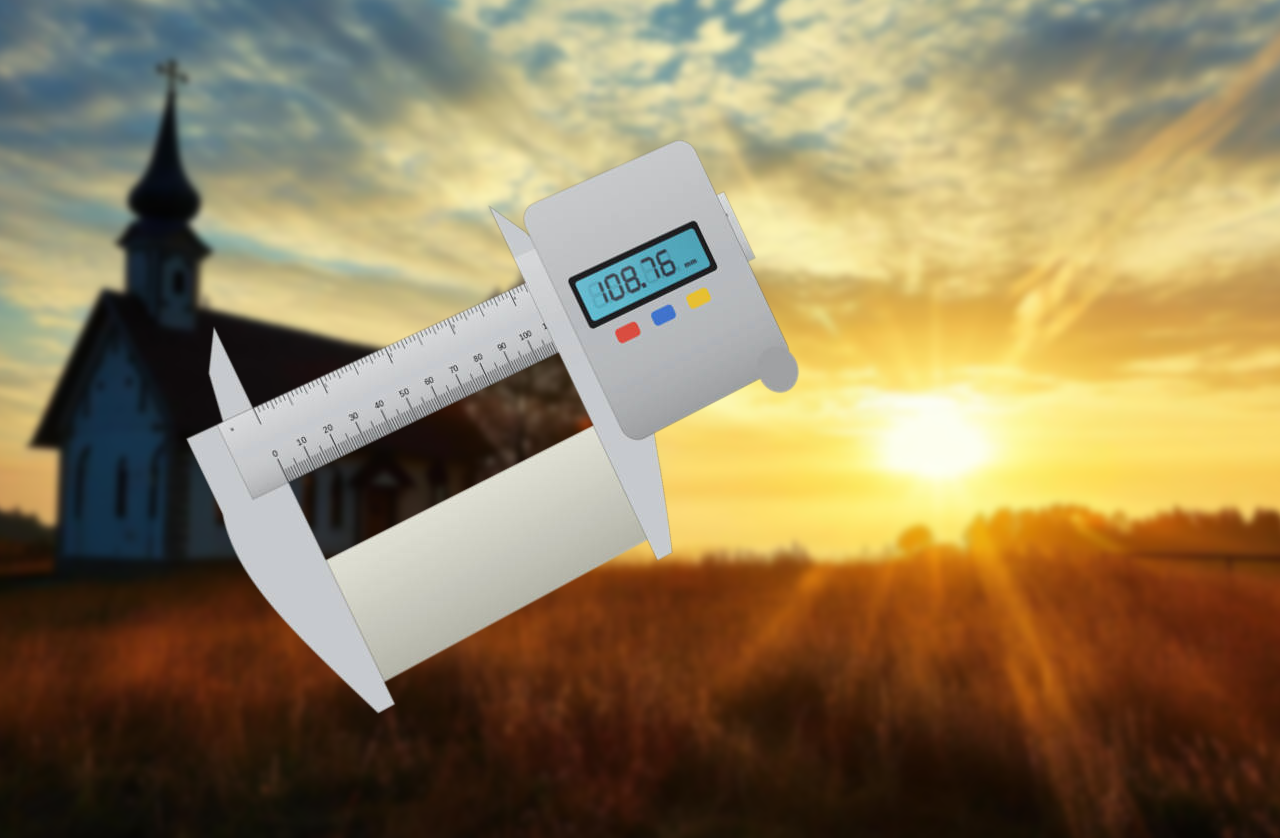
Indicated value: 108.76 mm
